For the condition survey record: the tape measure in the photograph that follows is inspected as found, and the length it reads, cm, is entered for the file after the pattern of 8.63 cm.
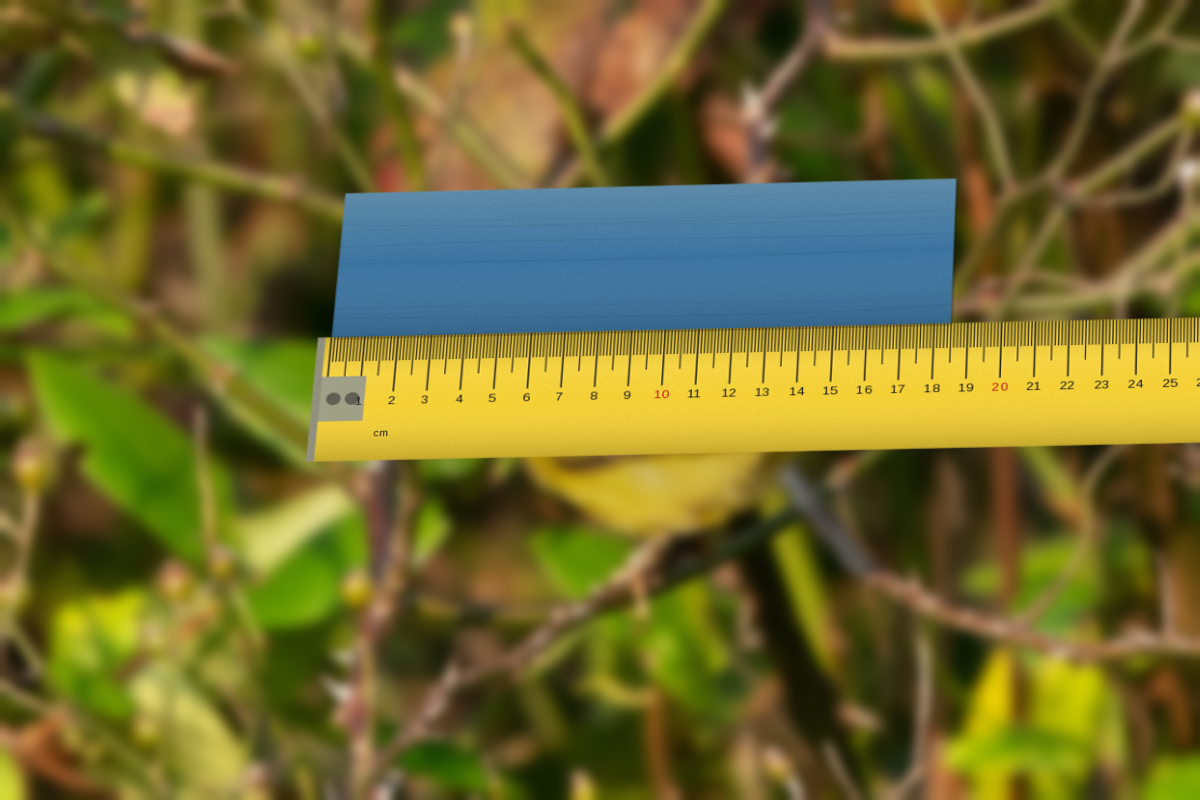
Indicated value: 18.5 cm
